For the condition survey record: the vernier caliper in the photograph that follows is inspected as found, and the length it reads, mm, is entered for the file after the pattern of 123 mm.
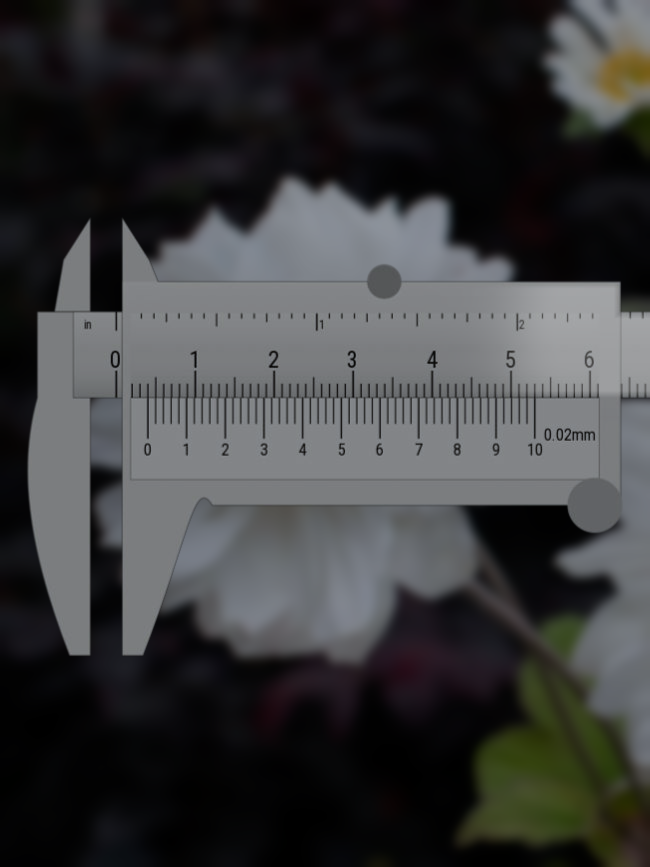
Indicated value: 4.0 mm
